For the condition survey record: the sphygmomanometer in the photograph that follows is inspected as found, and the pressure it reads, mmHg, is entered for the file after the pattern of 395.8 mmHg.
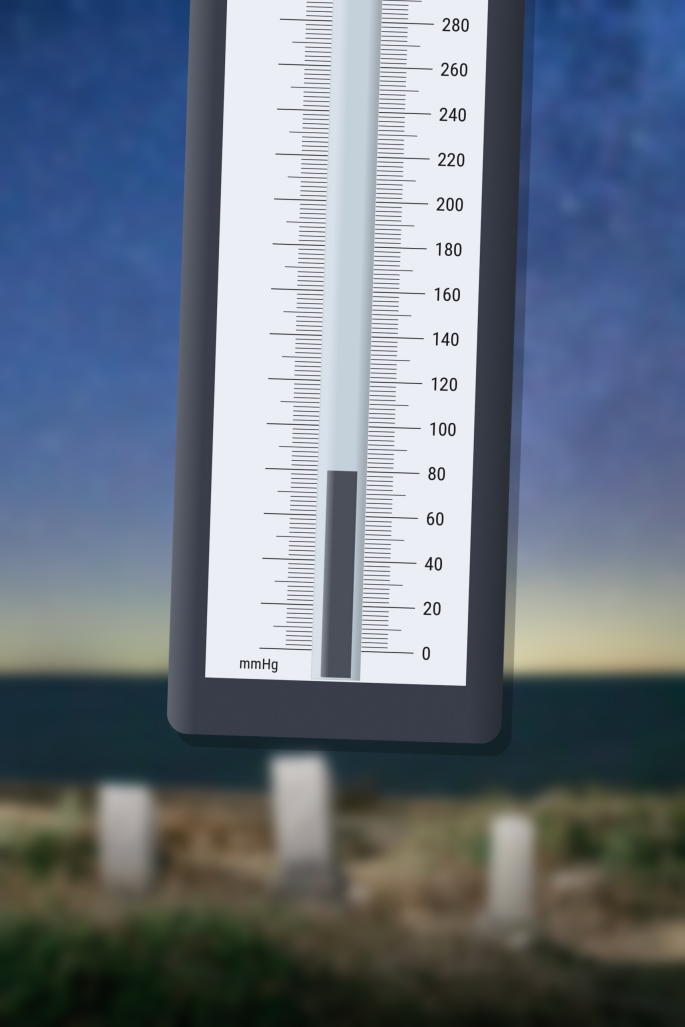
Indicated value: 80 mmHg
